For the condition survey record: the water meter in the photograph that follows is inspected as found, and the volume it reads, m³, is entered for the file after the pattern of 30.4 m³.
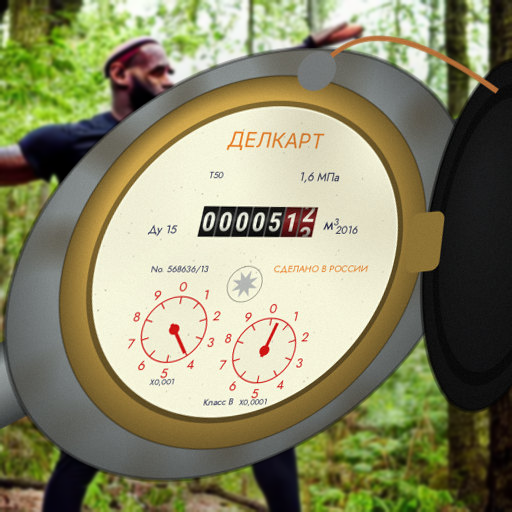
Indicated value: 5.1240 m³
